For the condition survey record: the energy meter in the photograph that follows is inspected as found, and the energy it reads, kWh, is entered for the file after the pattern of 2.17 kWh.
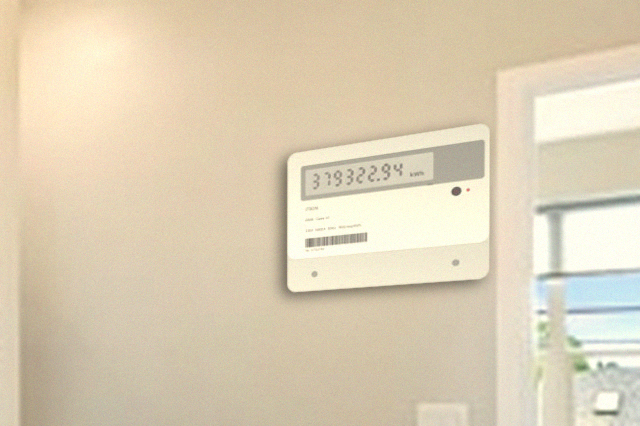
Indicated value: 379322.94 kWh
